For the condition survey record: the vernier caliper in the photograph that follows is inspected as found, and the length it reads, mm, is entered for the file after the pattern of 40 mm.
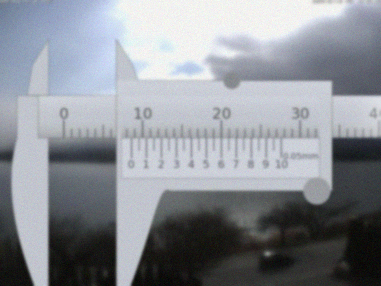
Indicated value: 8.6 mm
